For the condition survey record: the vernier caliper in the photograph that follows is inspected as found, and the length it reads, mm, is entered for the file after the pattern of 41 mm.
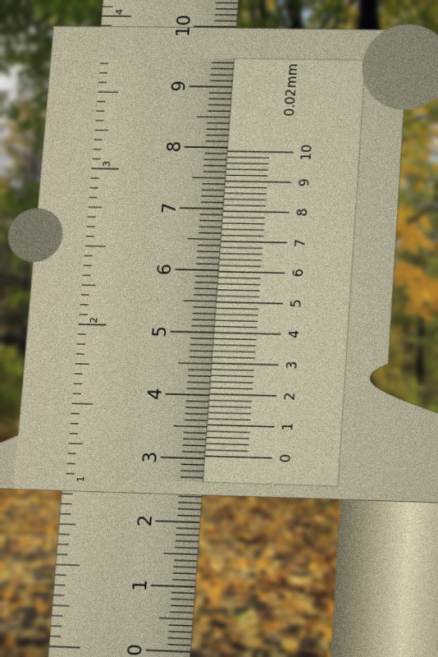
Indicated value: 30.4 mm
